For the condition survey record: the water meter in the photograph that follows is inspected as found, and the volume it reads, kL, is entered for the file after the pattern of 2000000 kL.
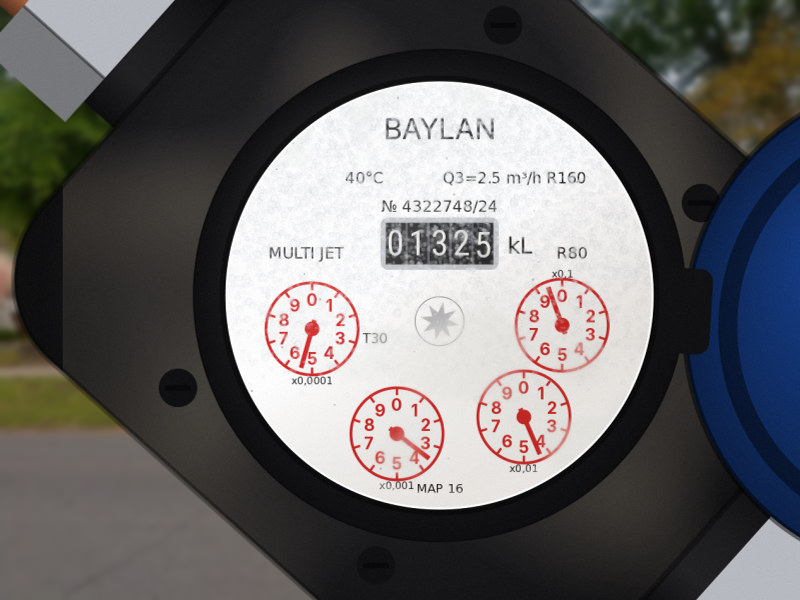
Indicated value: 1324.9435 kL
